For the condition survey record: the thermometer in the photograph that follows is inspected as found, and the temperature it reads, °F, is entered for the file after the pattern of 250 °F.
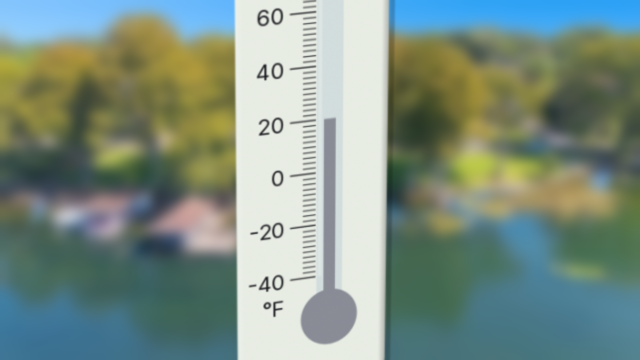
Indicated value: 20 °F
